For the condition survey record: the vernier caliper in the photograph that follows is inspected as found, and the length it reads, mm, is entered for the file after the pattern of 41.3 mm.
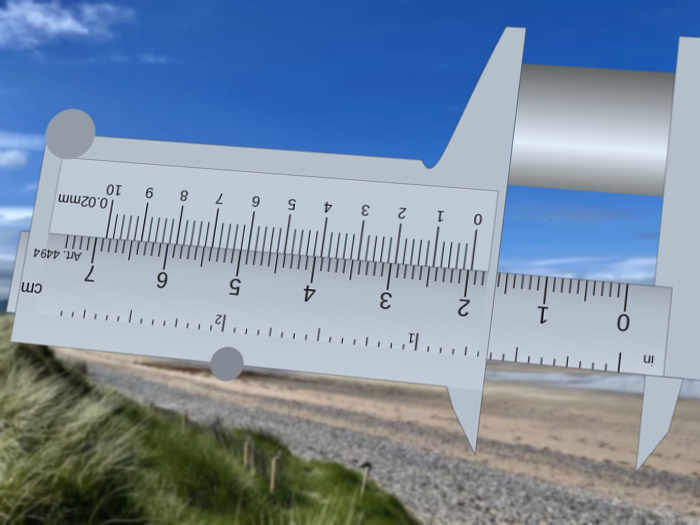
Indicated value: 19.6 mm
